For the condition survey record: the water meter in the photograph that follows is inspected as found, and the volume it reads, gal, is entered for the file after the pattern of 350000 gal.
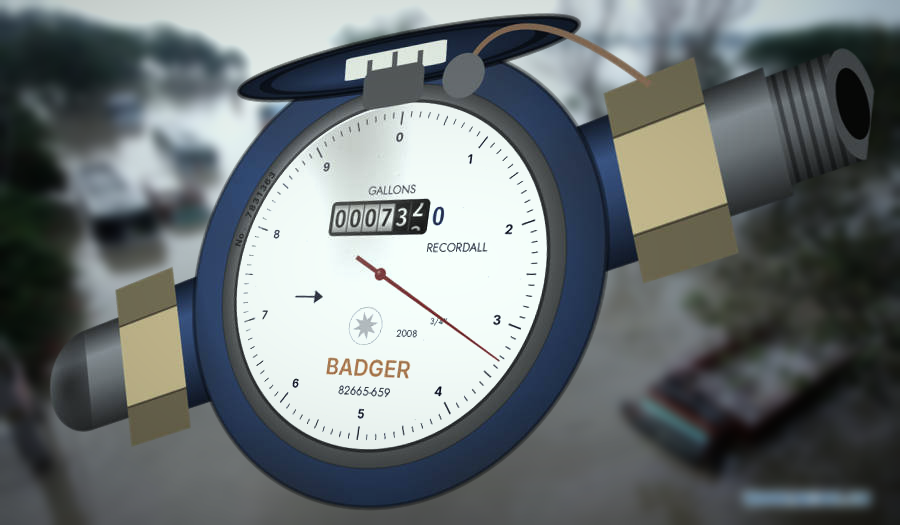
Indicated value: 7323.3 gal
